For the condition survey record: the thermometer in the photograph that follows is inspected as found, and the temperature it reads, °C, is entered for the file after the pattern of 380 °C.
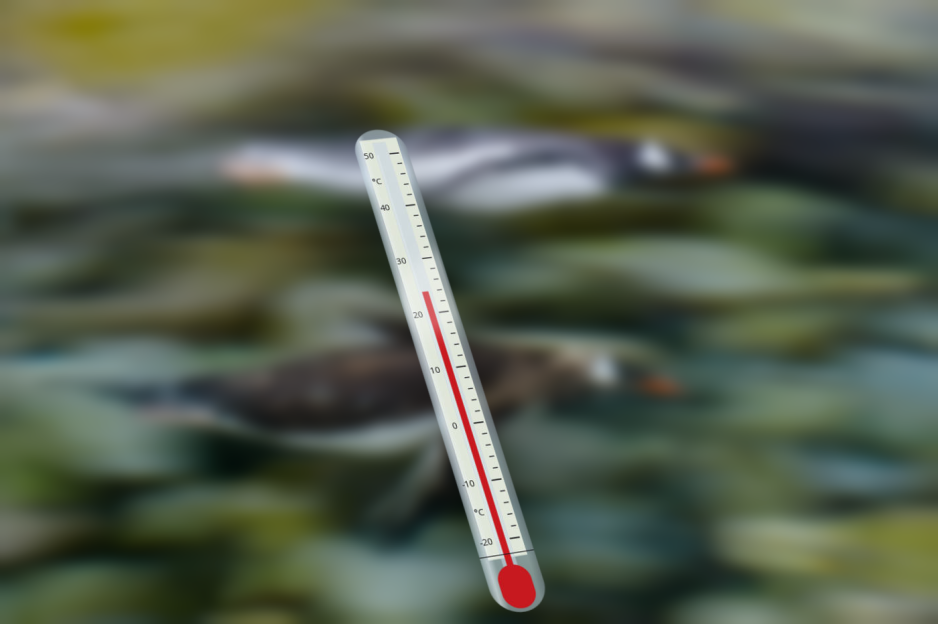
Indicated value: 24 °C
